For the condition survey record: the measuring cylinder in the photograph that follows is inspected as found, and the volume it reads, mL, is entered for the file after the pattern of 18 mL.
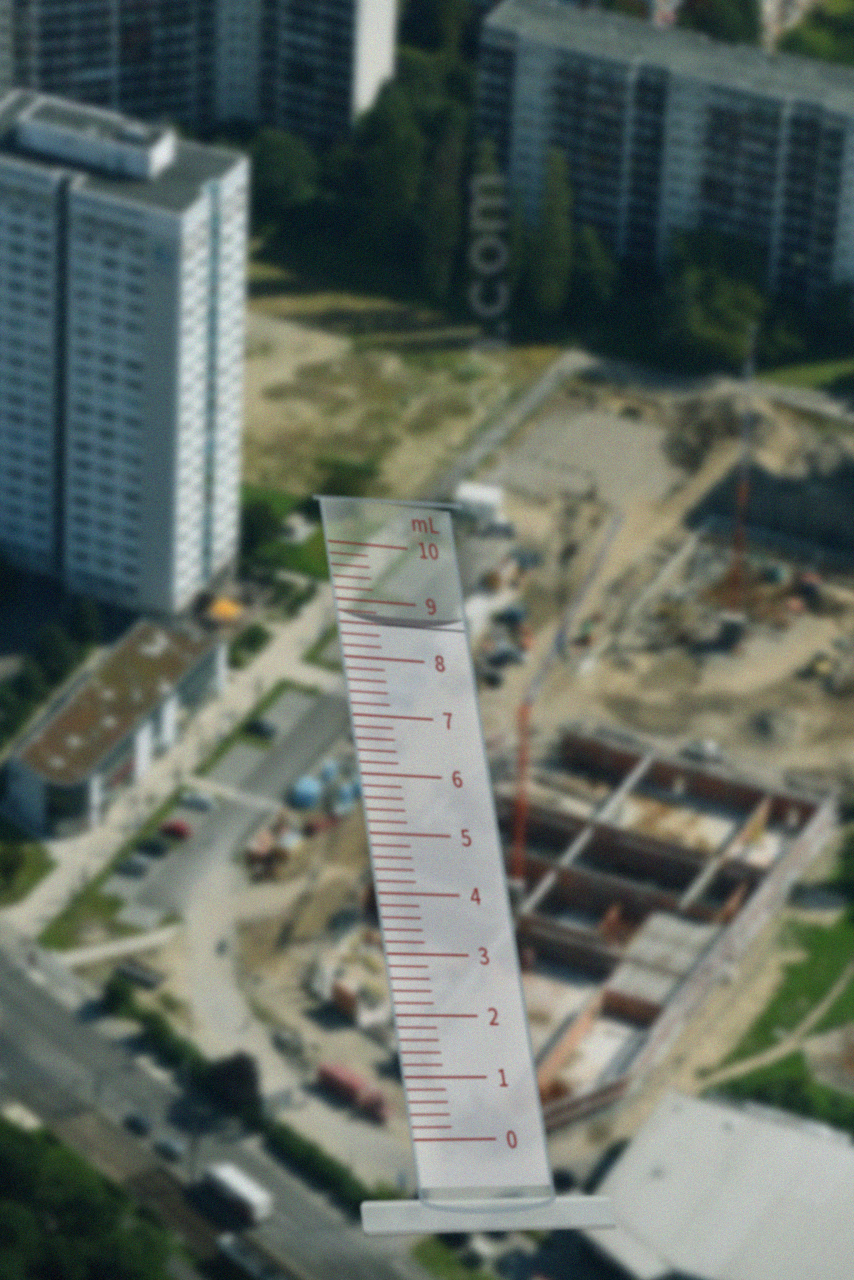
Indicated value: 8.6 mL
